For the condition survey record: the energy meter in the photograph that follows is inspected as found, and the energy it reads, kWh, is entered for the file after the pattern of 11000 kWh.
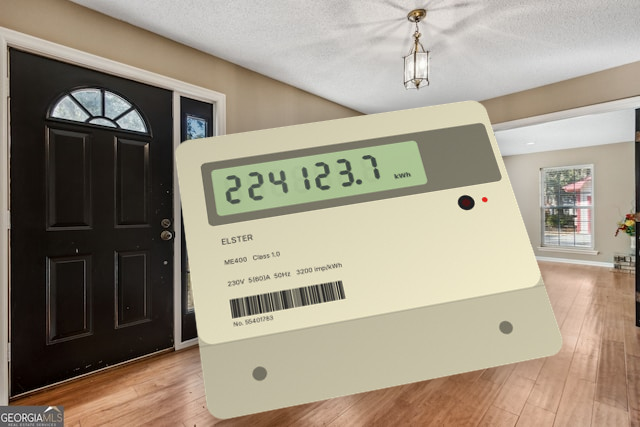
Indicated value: 224123.7 kWh
